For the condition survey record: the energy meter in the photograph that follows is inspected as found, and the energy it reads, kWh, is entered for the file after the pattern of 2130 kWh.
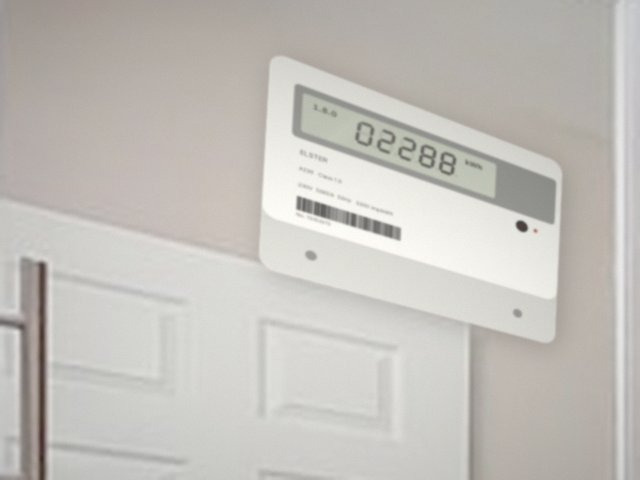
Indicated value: 2288 kWh
